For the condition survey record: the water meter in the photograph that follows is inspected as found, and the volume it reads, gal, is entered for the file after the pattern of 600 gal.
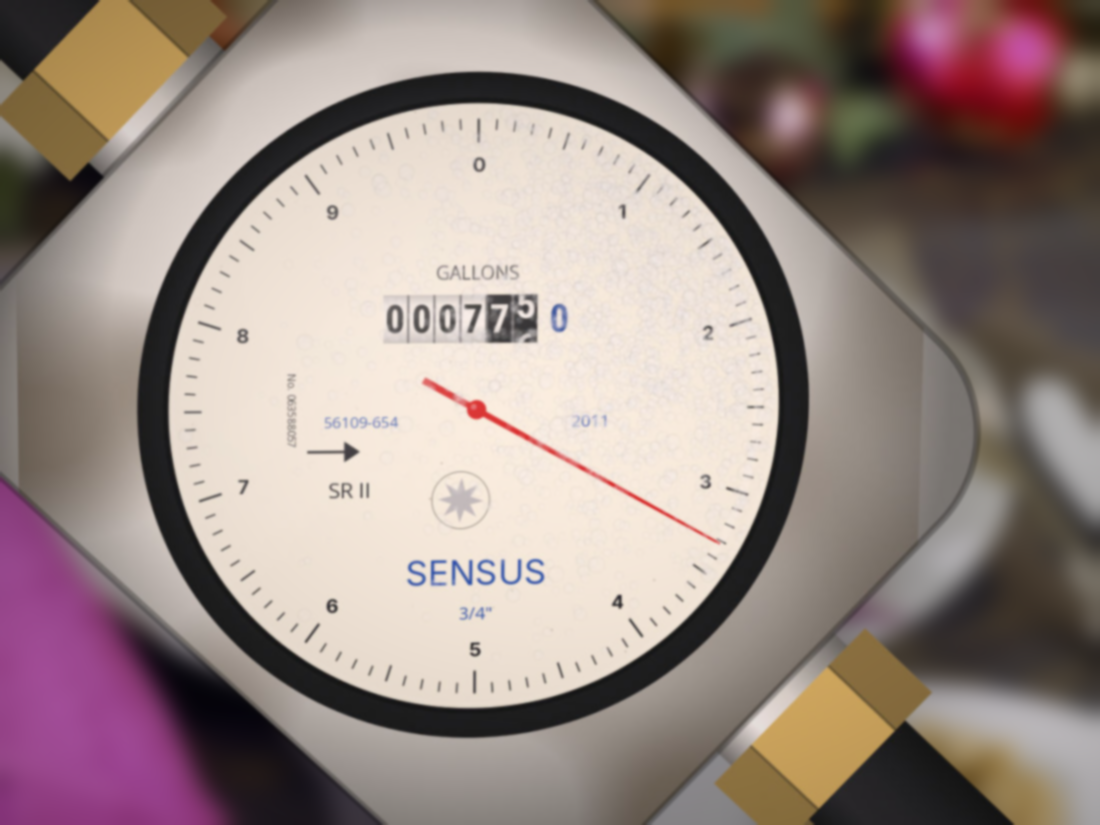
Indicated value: 7753.3 gal
